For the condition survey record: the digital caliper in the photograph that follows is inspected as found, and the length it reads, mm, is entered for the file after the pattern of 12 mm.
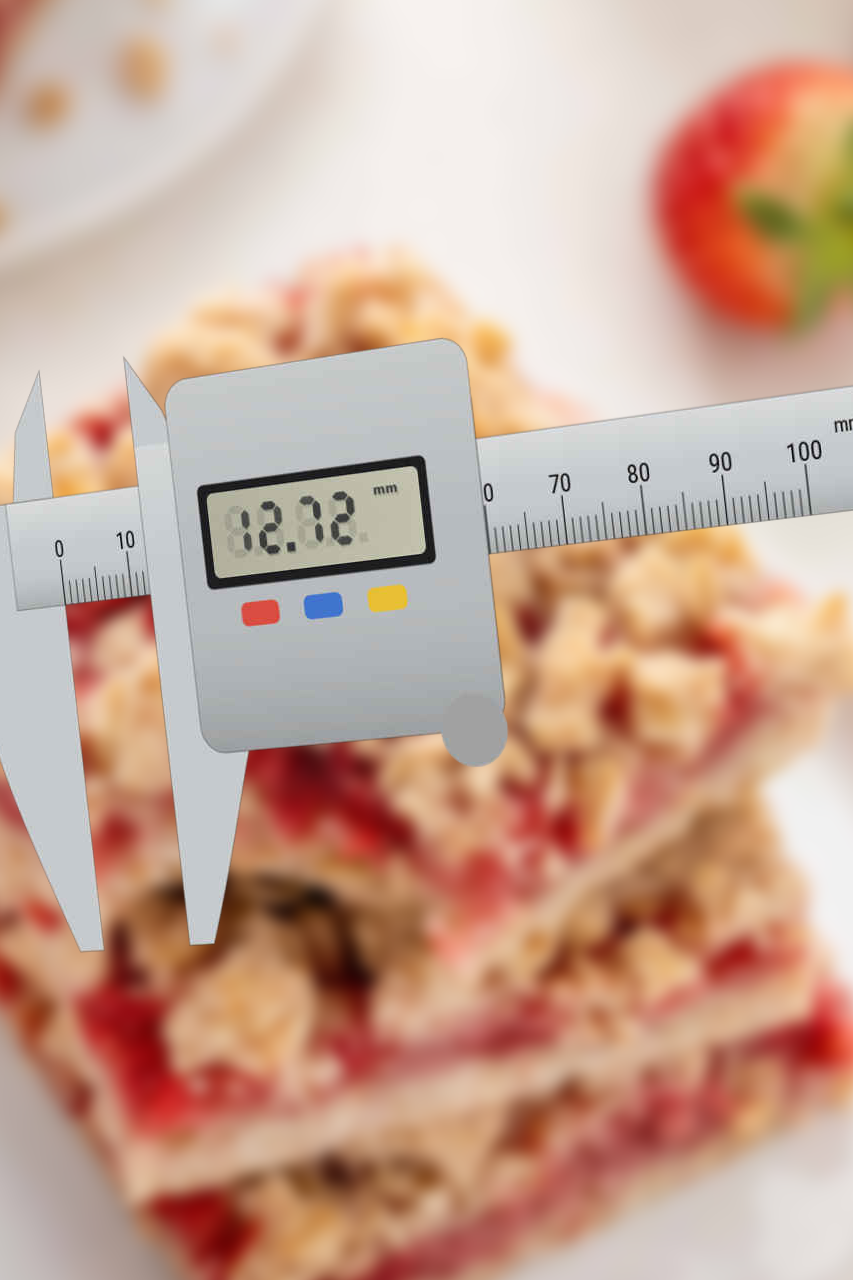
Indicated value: 12.72 mm
